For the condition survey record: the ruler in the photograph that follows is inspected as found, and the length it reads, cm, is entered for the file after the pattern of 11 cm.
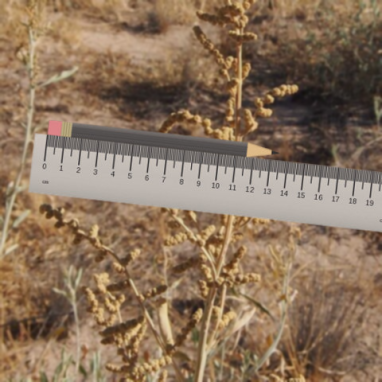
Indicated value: 13.5 cm
